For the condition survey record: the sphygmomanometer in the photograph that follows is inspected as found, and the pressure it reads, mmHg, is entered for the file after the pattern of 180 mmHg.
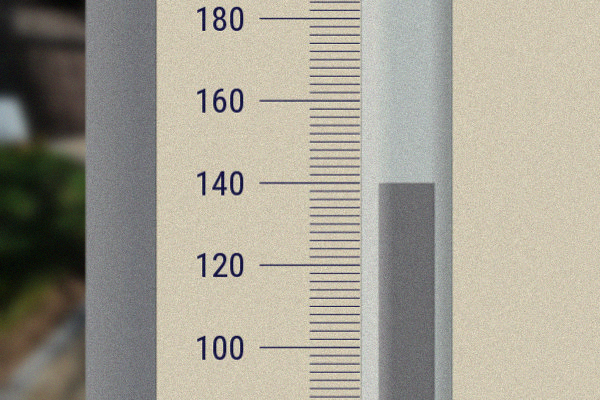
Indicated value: 140 mmHg
